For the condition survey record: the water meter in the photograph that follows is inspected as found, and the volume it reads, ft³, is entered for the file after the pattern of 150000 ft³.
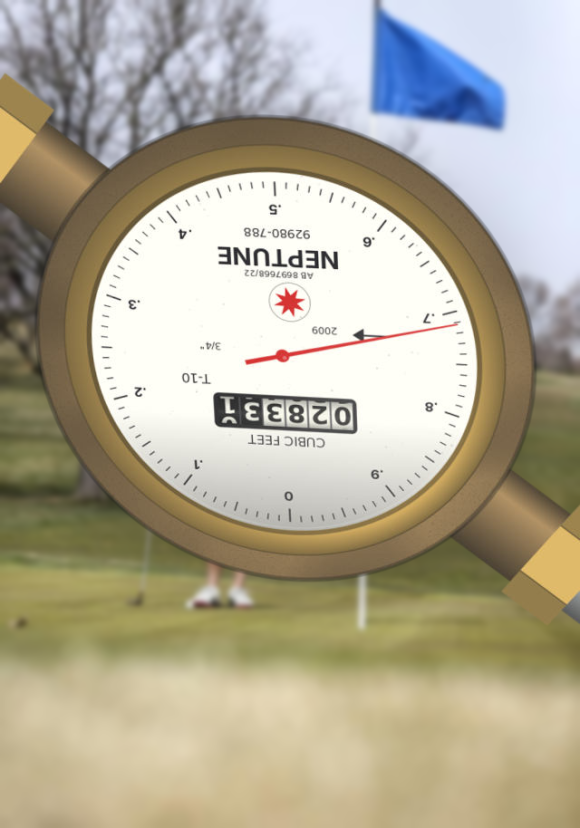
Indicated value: 28330.71 ft³
